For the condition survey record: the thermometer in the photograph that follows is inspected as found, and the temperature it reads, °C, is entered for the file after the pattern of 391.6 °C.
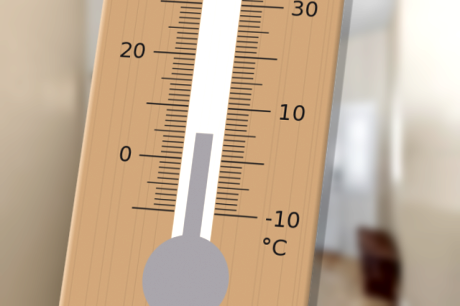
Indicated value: 5 °C
